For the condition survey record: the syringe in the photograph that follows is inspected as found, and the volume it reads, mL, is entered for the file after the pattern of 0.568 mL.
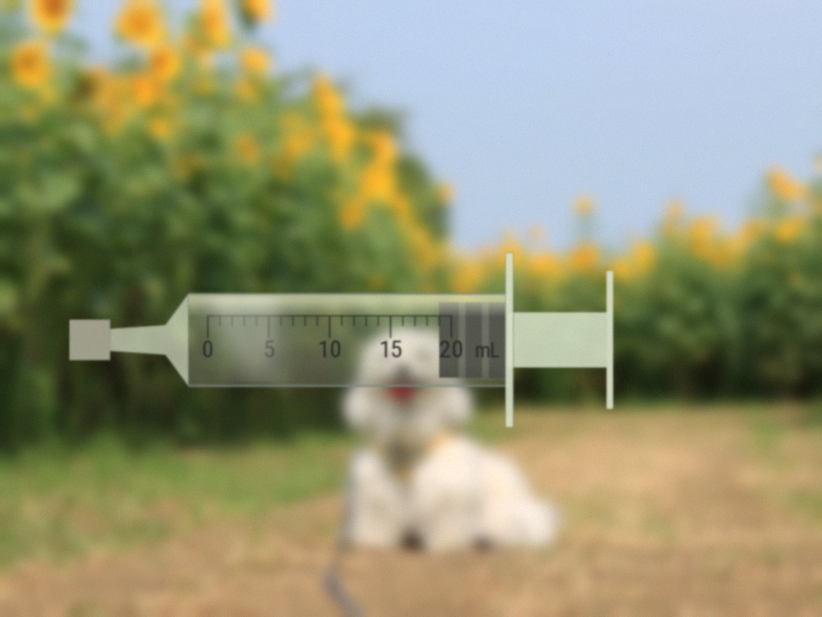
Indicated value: 19 mL
